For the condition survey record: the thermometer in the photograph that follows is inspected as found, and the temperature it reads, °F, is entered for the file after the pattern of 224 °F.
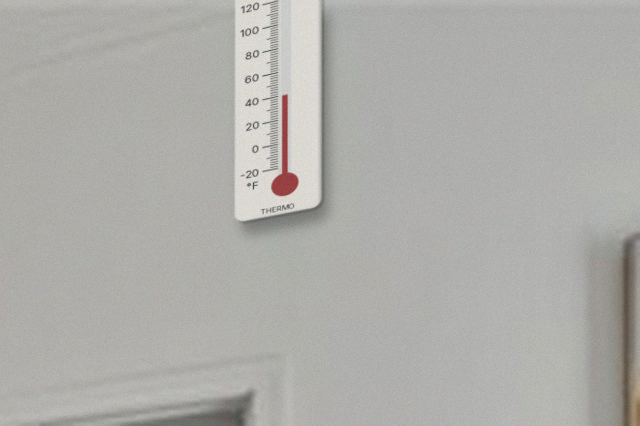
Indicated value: 40 °F
